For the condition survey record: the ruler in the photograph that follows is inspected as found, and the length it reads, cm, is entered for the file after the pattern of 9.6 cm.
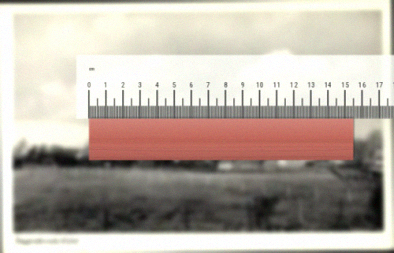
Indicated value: 15.5 cm
